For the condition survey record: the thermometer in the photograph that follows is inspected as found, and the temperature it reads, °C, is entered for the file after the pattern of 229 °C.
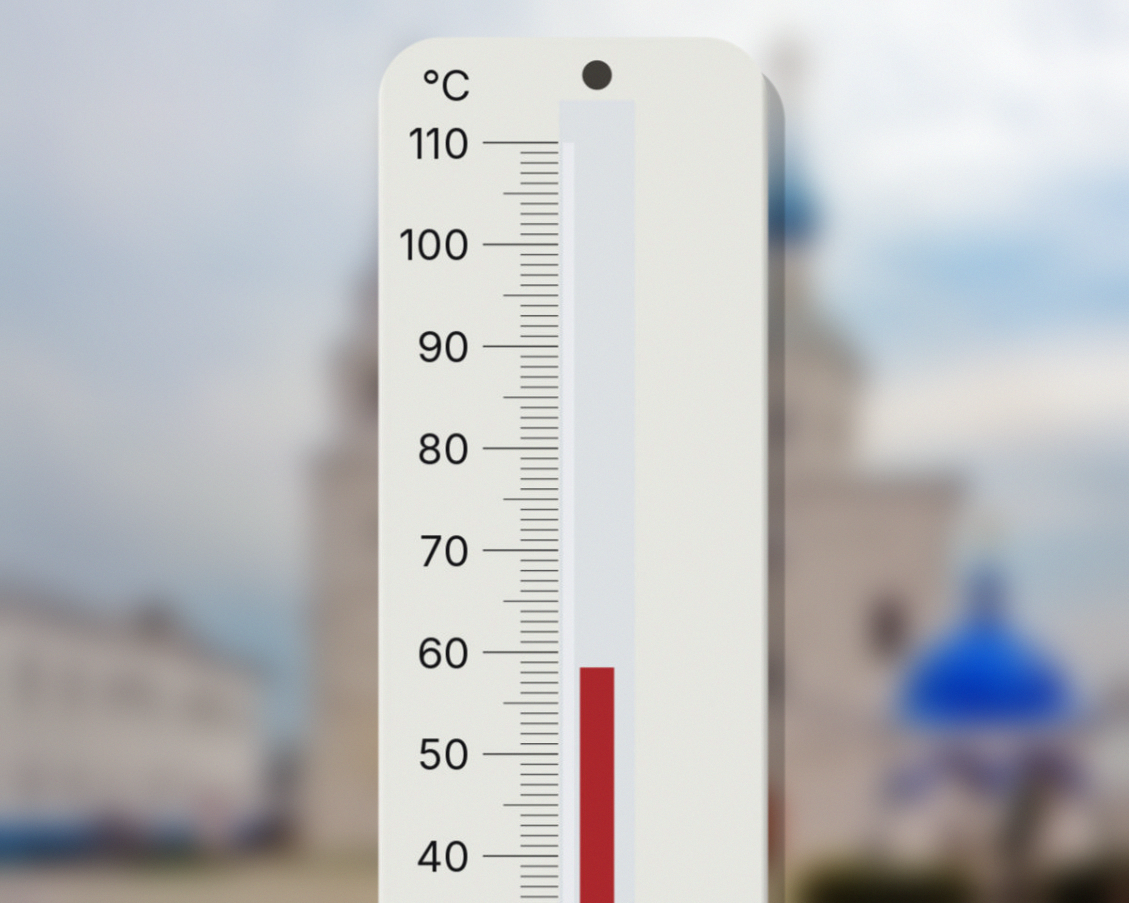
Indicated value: 58.5 °C
